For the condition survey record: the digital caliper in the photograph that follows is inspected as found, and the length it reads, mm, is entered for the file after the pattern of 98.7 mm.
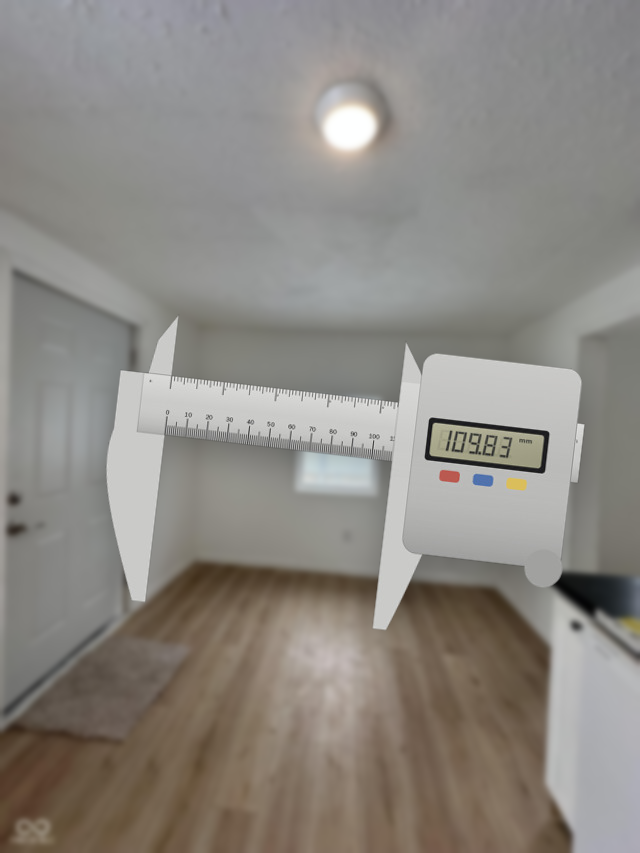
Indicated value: 109.83 mm
